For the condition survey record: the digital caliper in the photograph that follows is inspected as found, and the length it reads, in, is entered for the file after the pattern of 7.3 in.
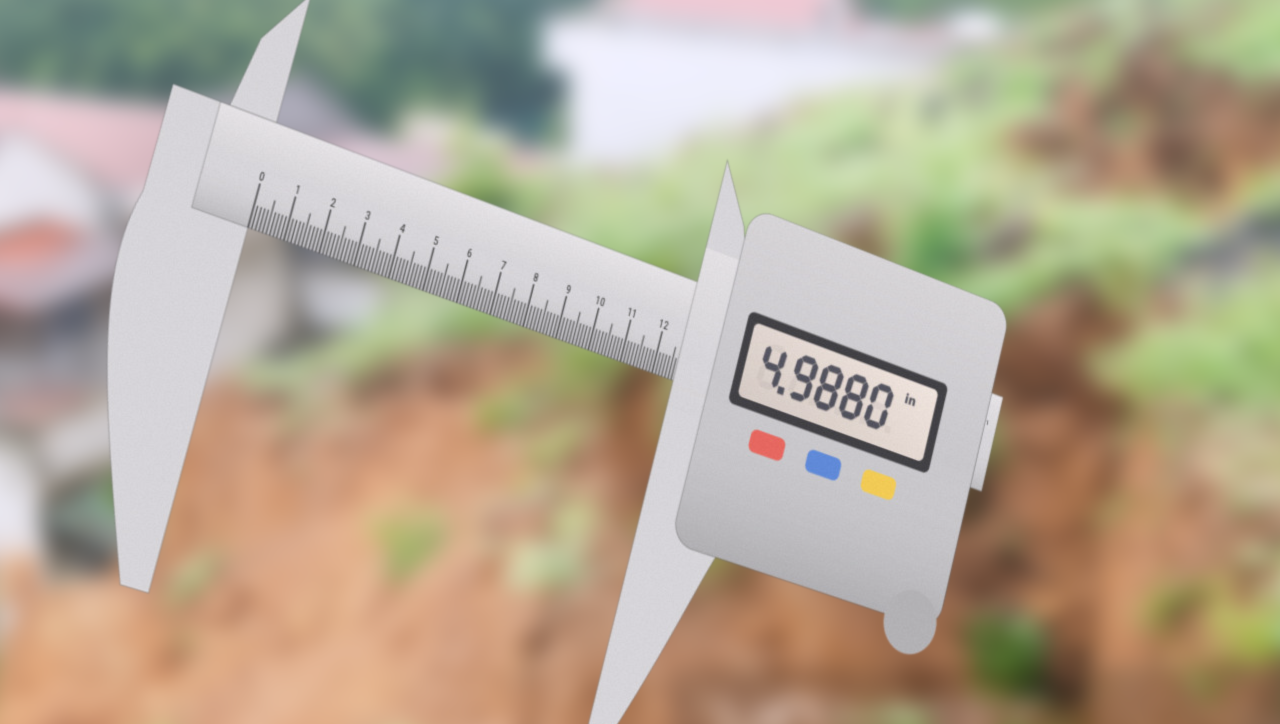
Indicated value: 4.9880 in
